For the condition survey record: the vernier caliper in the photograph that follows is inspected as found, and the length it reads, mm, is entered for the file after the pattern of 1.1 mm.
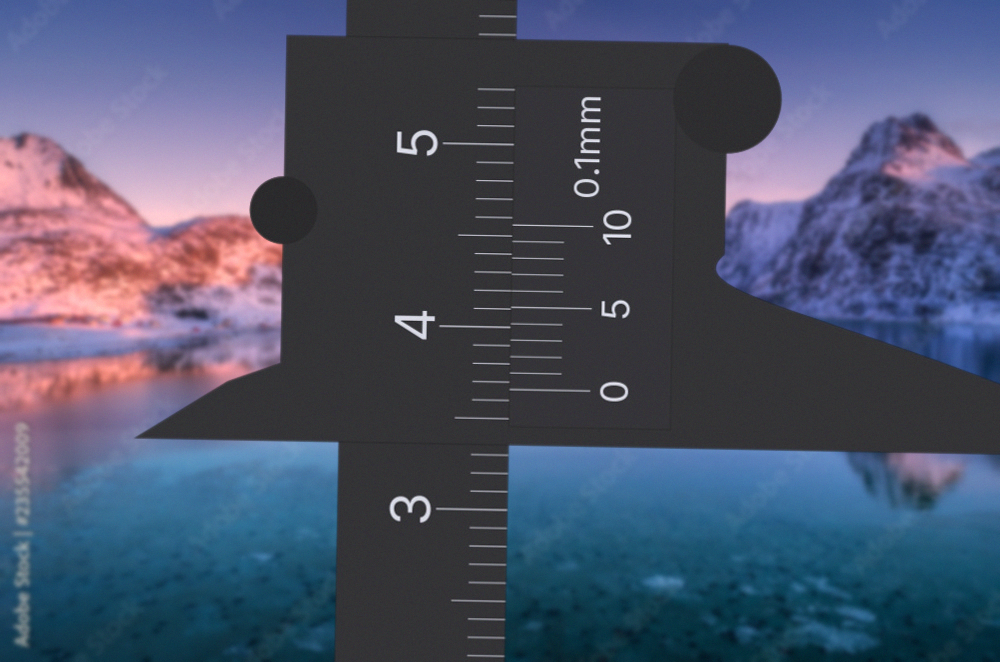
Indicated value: 36.6 mm
